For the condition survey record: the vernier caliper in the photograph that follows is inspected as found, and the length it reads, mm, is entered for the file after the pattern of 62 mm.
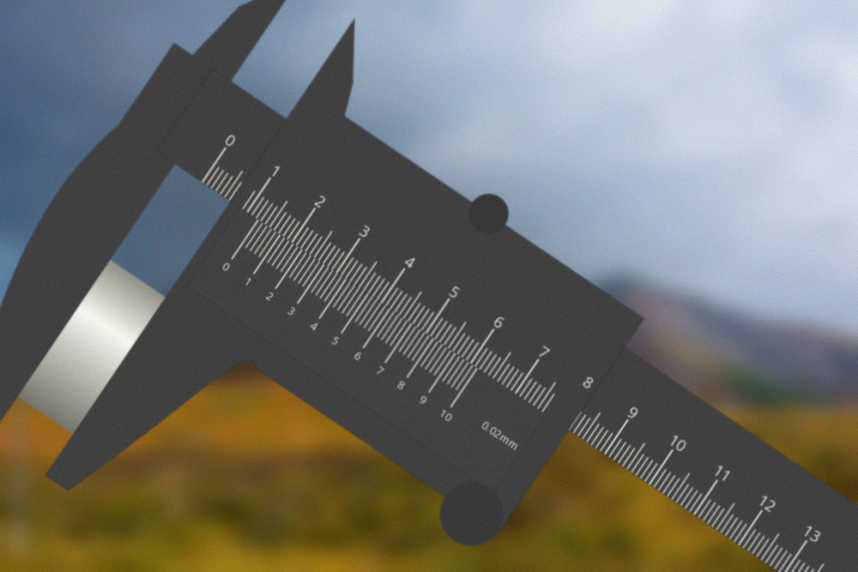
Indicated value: 12.5 mm
